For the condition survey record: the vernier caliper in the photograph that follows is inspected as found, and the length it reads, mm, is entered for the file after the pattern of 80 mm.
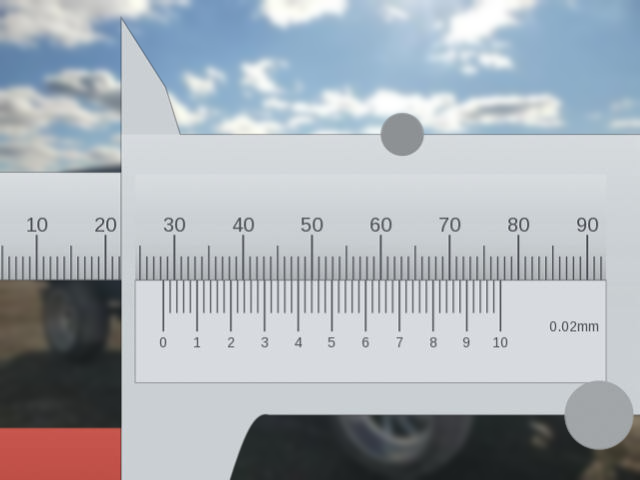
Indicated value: 28.4 mm
